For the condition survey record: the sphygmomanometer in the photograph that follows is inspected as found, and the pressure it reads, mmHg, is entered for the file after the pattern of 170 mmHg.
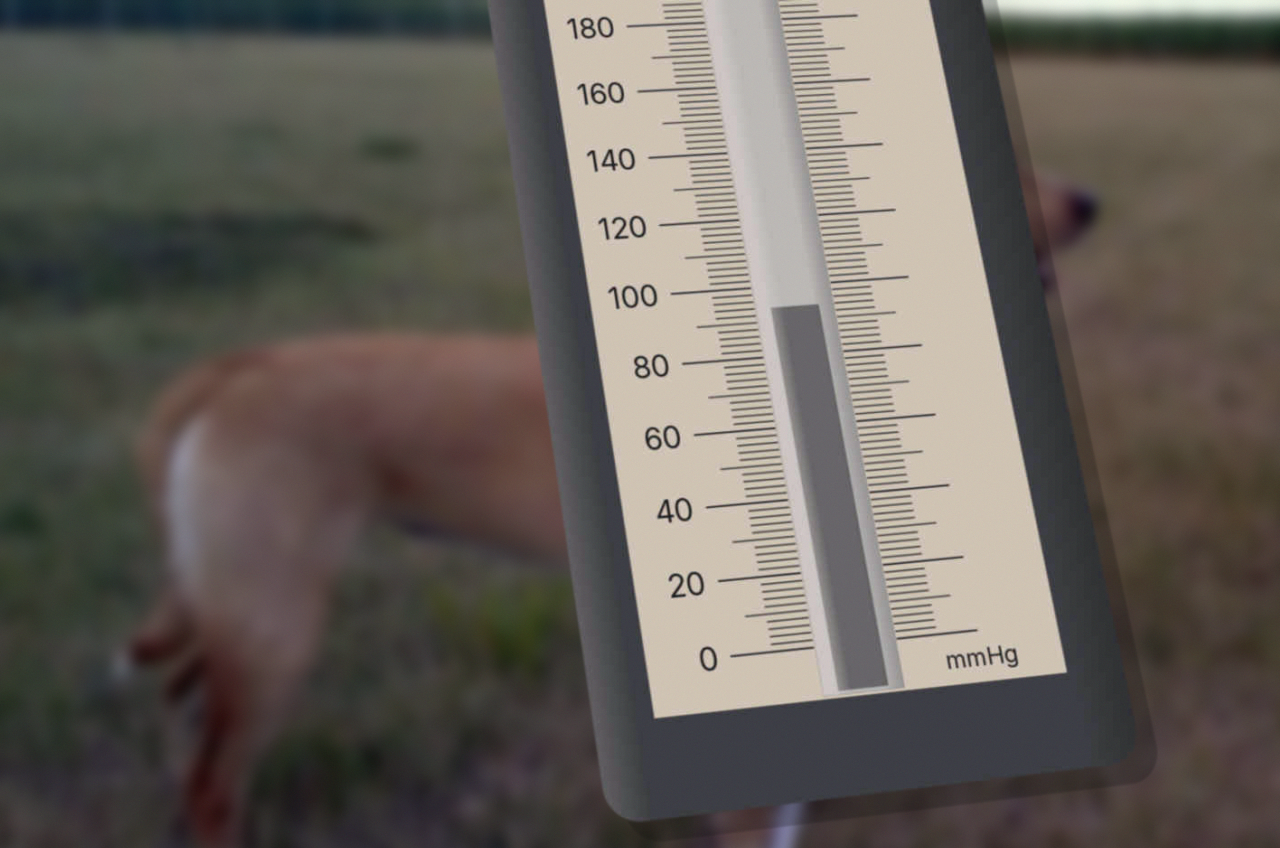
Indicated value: 94 mmHg
